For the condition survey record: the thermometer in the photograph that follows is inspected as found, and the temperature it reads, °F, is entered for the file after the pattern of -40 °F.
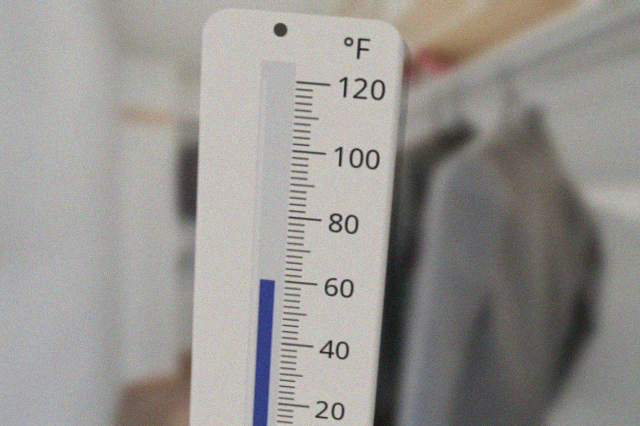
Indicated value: 60 °F
